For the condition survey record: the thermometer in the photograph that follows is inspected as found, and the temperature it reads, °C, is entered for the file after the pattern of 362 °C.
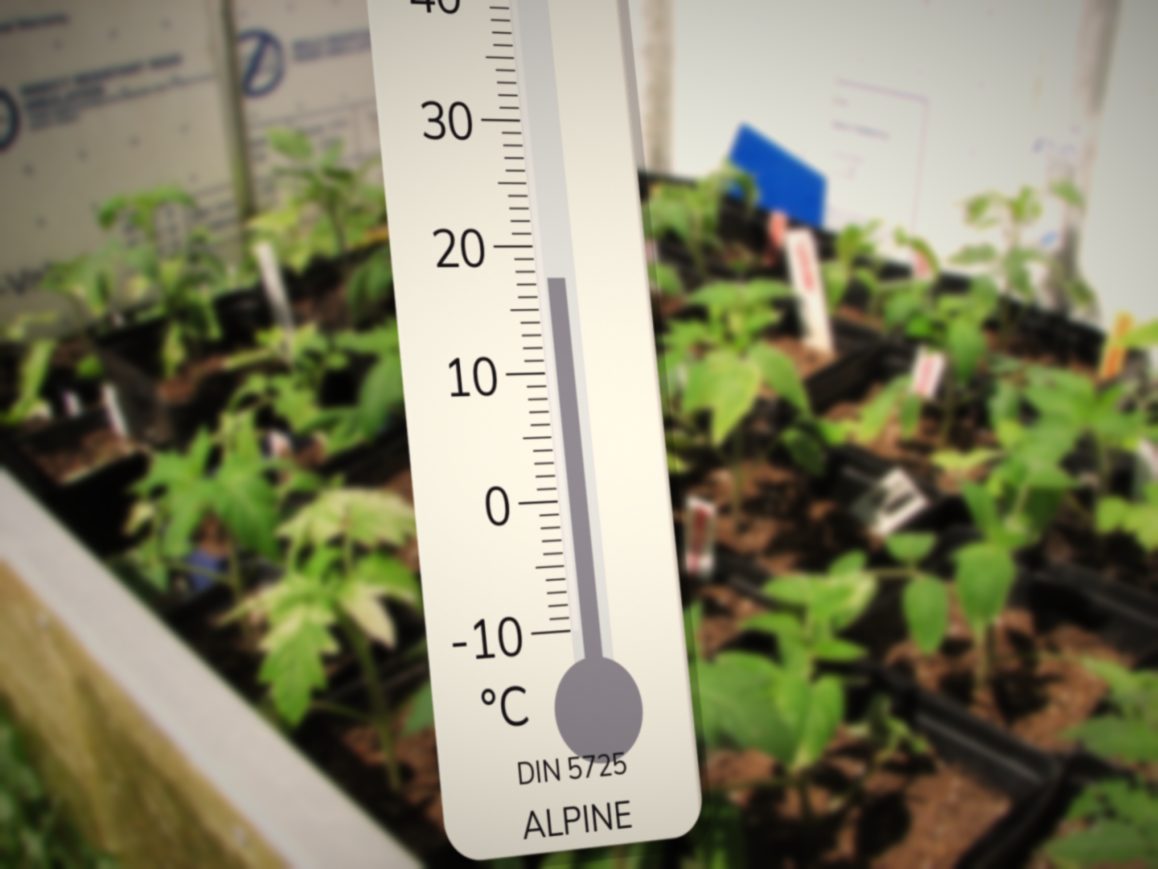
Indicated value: 17.5 °C
